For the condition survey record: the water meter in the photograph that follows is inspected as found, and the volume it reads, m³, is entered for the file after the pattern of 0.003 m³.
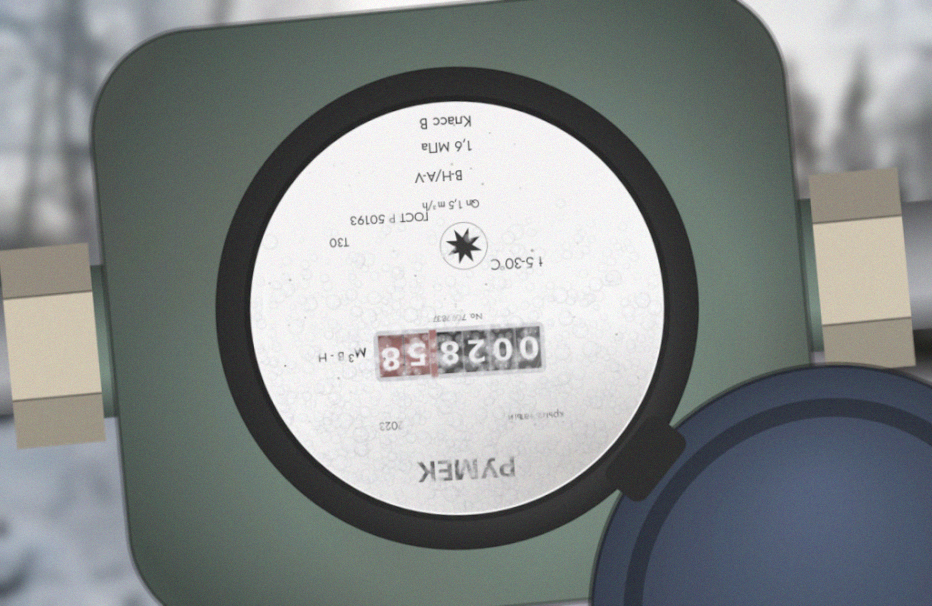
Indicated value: 28.58 m³
